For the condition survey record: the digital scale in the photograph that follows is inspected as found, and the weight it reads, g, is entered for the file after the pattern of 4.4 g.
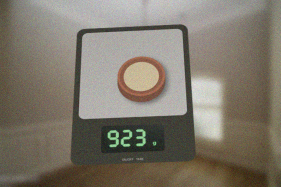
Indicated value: 923 g
